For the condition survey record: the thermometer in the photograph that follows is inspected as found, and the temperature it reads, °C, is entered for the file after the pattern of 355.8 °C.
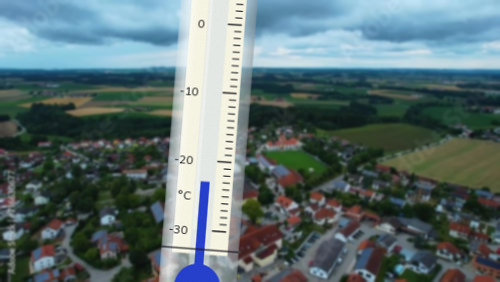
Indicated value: -23 °C
